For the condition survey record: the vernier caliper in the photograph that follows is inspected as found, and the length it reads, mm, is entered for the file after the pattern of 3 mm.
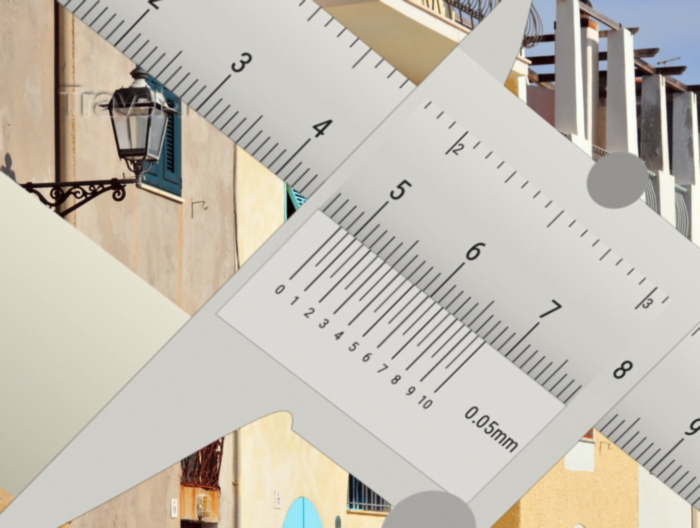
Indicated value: 48.4 mm
